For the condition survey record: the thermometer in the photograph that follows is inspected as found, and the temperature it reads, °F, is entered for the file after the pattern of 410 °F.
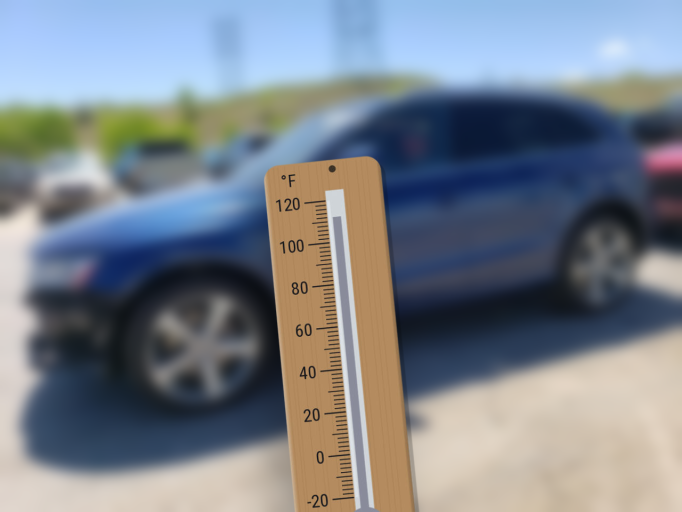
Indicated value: 112 °F
